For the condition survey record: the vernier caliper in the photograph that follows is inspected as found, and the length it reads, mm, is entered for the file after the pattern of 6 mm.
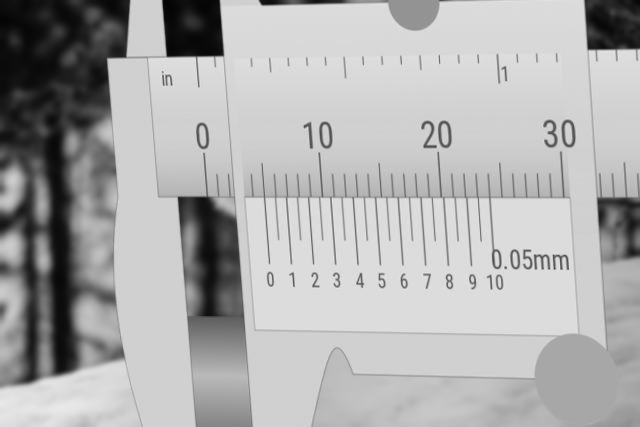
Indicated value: 5.0 mm
